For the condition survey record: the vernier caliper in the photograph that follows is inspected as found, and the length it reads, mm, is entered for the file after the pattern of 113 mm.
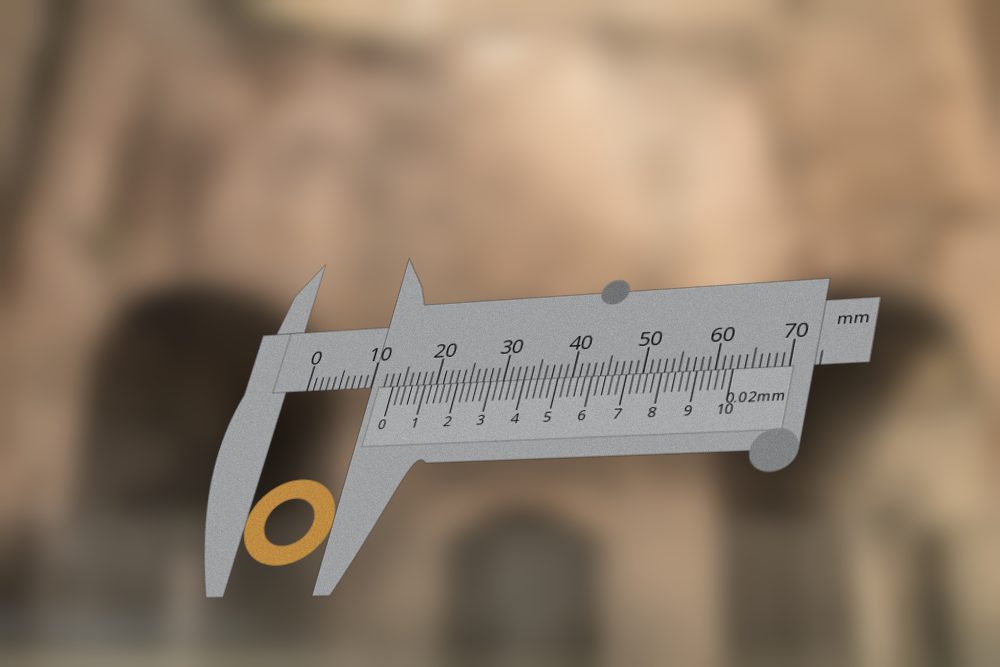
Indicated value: 13.4 mm
